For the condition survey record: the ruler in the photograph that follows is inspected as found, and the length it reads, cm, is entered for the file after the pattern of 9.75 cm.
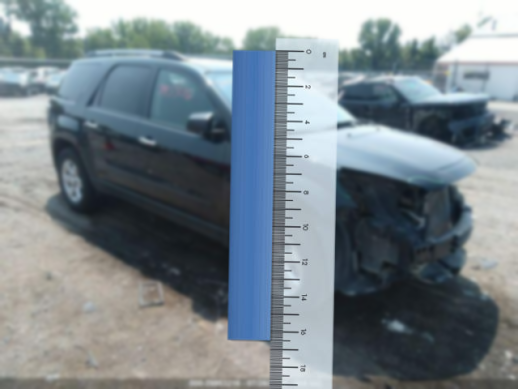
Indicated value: 16.5 cm
